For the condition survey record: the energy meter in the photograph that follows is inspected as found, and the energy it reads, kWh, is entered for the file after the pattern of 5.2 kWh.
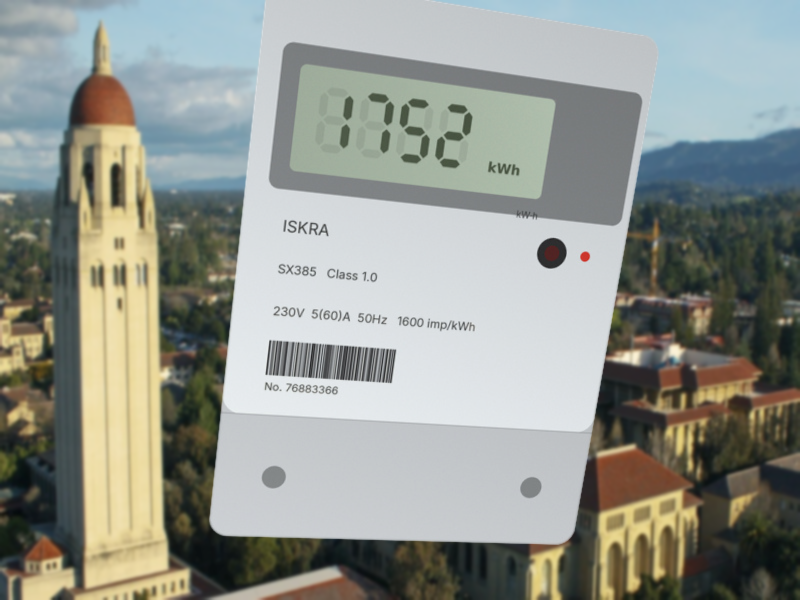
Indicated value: 1752 kWh
